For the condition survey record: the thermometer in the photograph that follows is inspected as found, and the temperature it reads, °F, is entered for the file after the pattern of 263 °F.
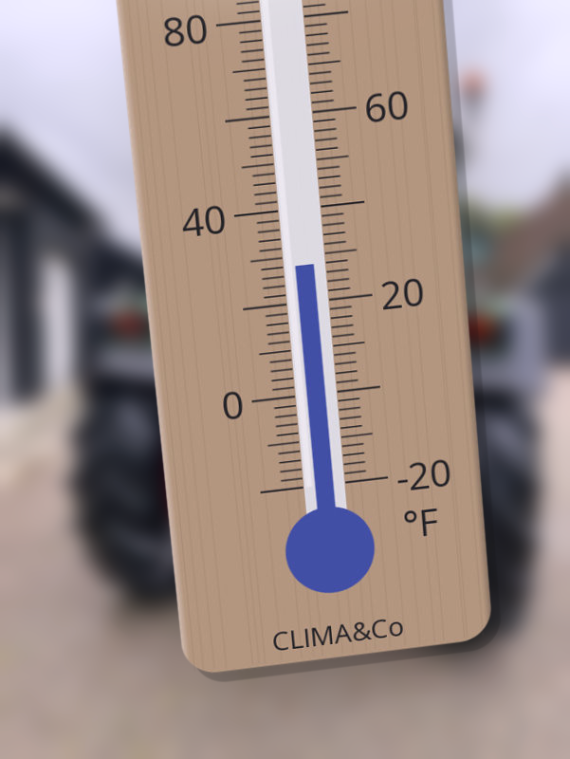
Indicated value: 28 °F
